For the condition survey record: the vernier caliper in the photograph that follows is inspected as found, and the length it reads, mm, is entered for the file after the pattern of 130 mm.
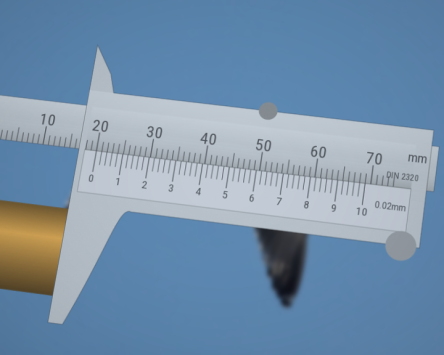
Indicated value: 20.0 mm
